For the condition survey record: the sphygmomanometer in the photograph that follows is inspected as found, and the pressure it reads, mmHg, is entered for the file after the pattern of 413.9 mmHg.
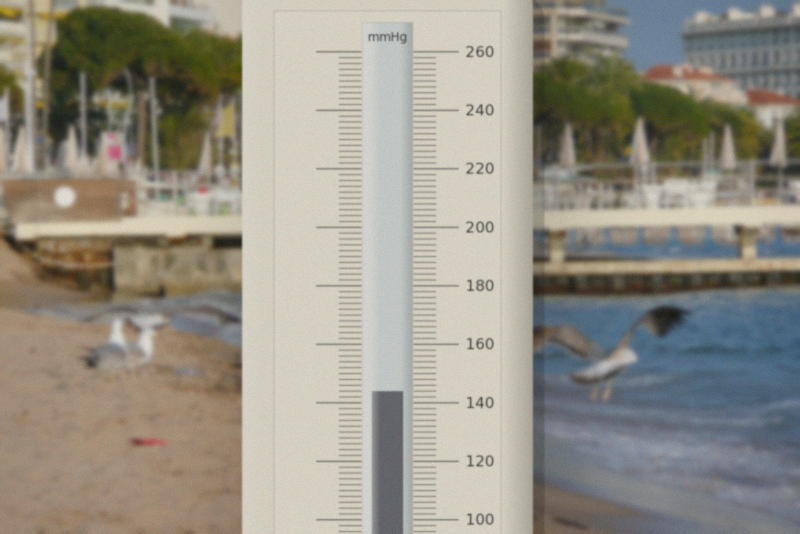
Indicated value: 144 mmHg
